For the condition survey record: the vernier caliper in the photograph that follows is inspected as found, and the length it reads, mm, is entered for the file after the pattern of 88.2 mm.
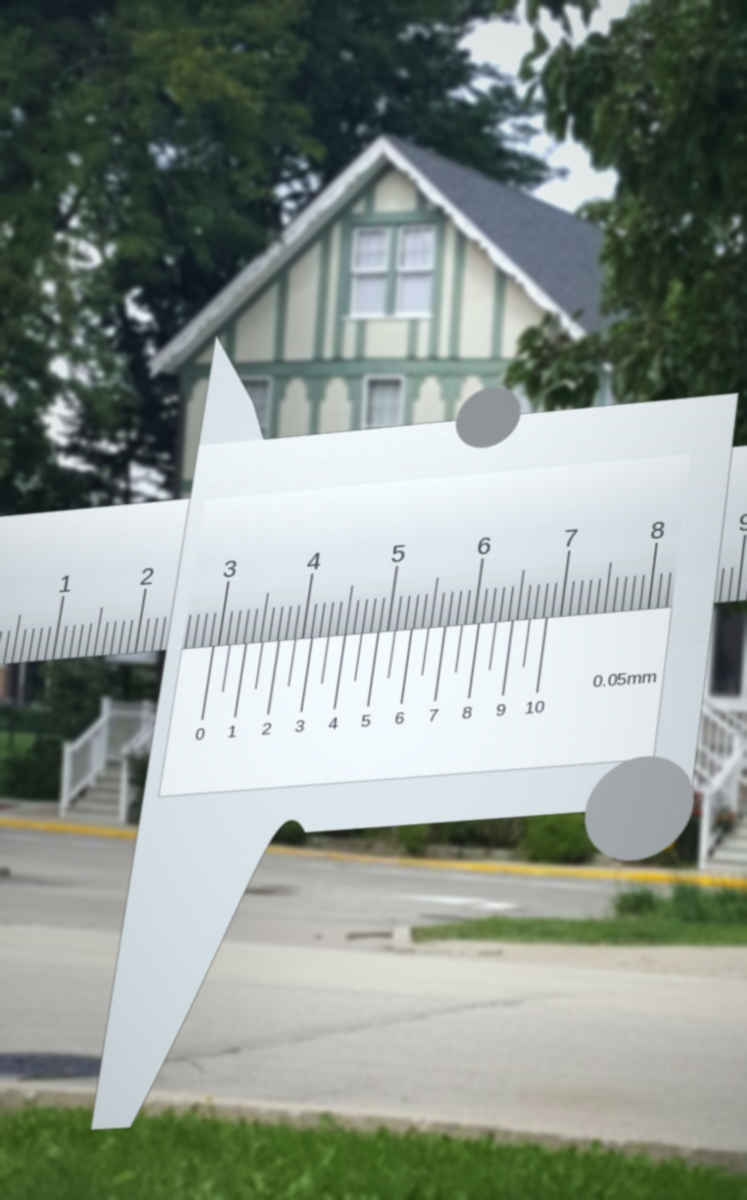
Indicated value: 29.4 mm
